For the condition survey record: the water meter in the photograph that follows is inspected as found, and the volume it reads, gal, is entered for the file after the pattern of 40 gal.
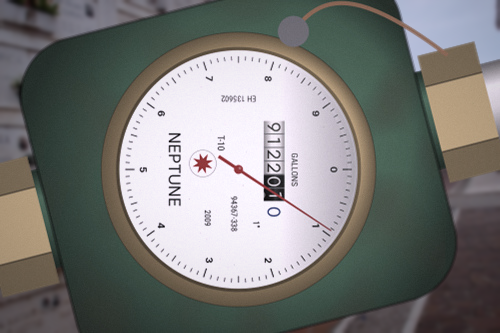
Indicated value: 9122010.9 gal
